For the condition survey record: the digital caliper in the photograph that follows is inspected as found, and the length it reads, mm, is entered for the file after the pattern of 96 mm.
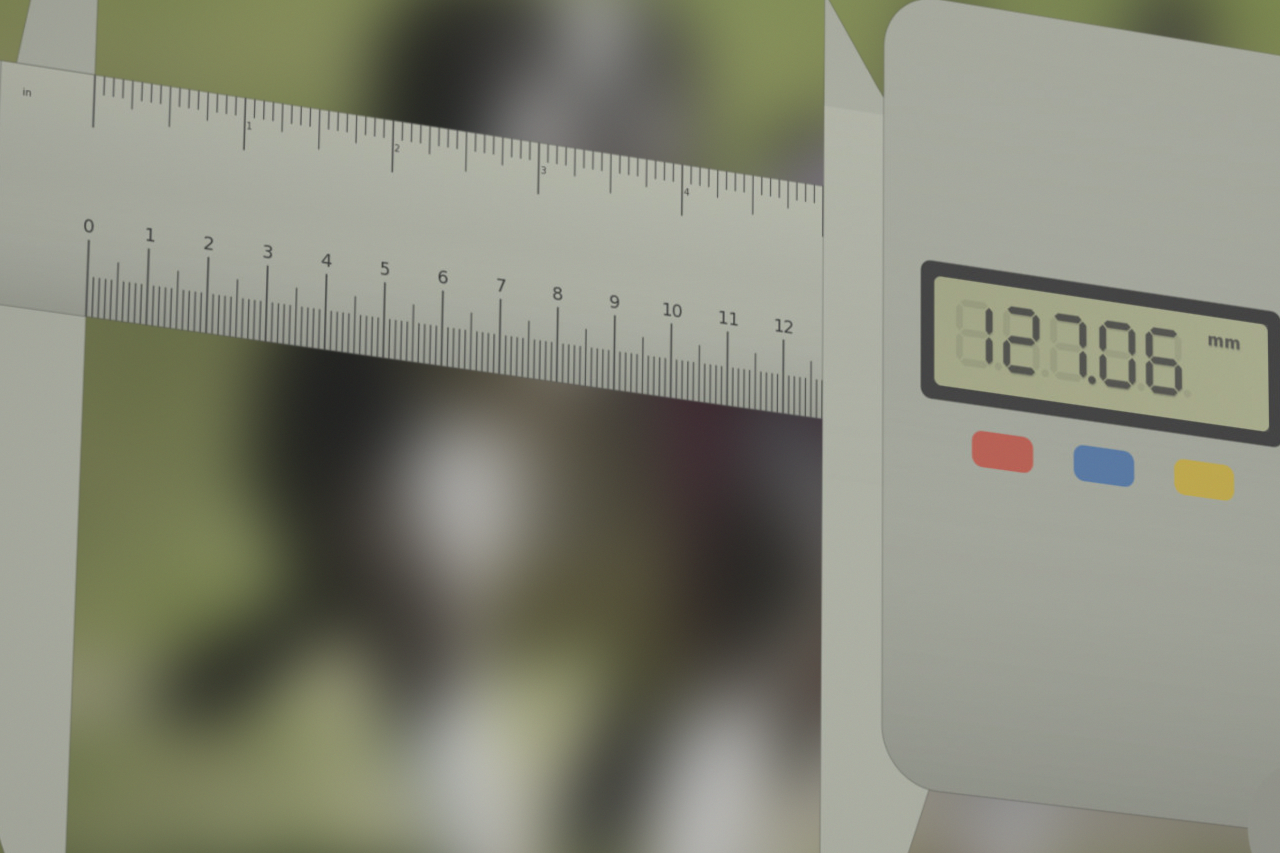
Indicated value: 127.06 mm
